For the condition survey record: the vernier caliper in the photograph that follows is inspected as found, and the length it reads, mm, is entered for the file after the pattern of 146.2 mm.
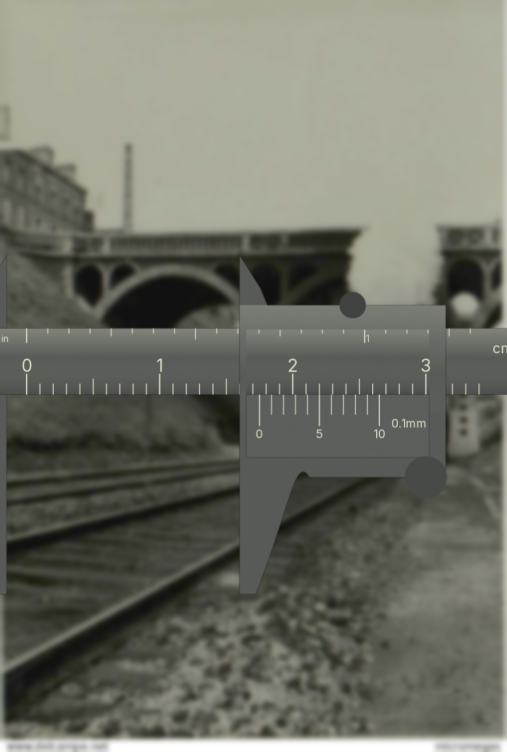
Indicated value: 17.5 mm
